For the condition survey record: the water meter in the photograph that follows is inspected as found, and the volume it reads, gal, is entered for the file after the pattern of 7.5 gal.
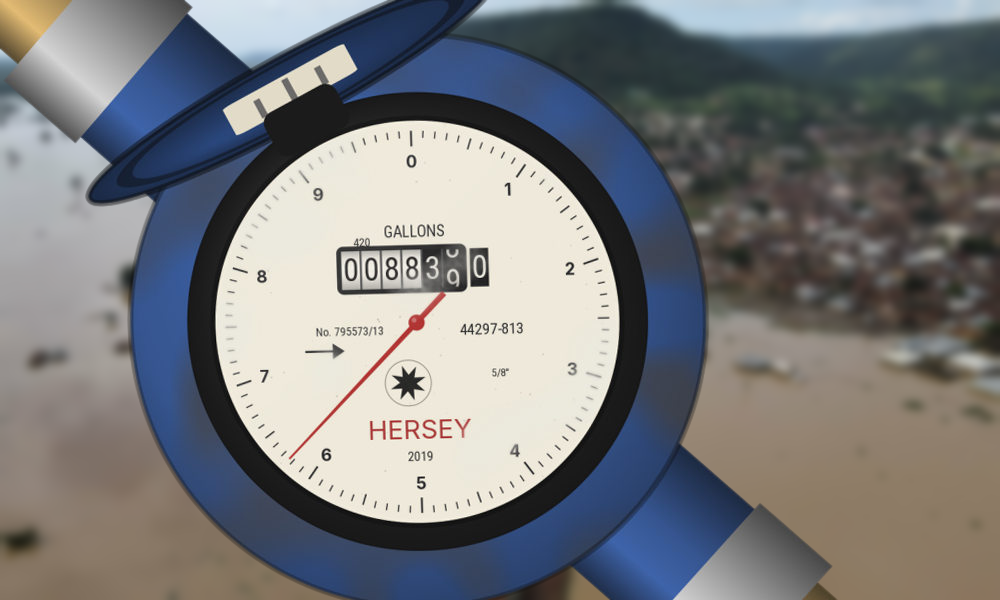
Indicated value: 88386.2 gal
